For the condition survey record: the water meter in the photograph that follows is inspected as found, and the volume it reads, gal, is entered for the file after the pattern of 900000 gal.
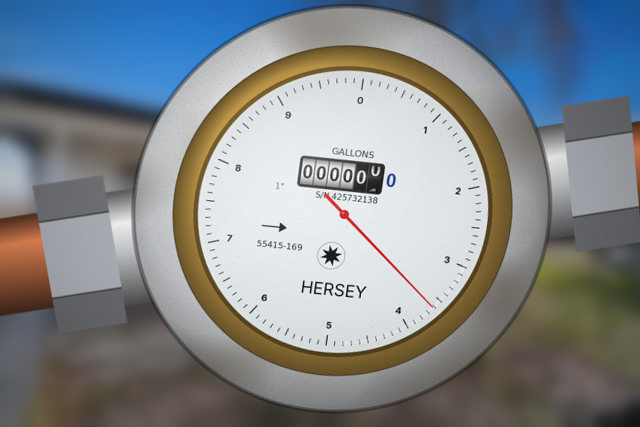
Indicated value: 3.6 gal
